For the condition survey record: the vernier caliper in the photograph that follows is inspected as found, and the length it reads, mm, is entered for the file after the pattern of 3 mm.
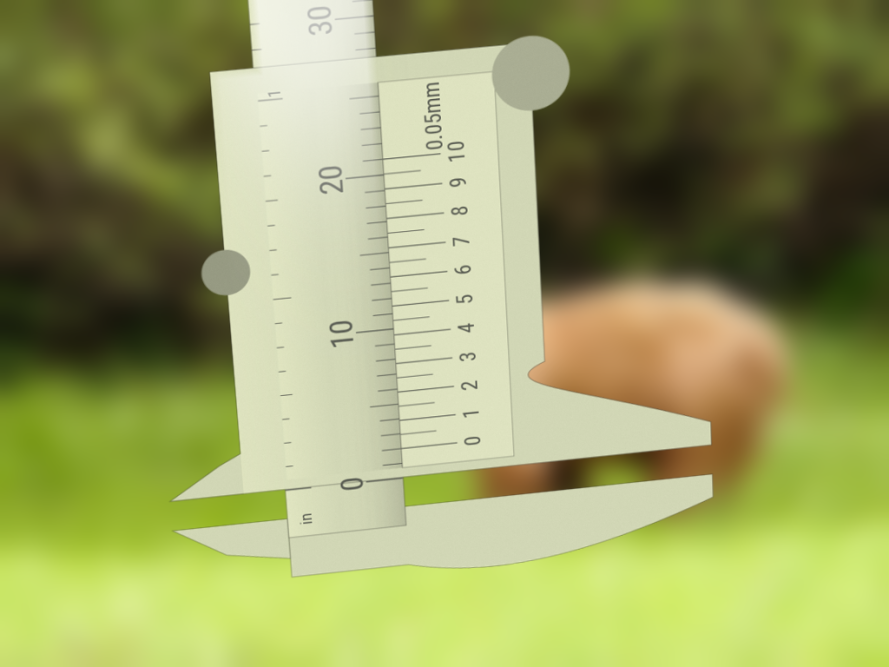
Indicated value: 2.0 mm
